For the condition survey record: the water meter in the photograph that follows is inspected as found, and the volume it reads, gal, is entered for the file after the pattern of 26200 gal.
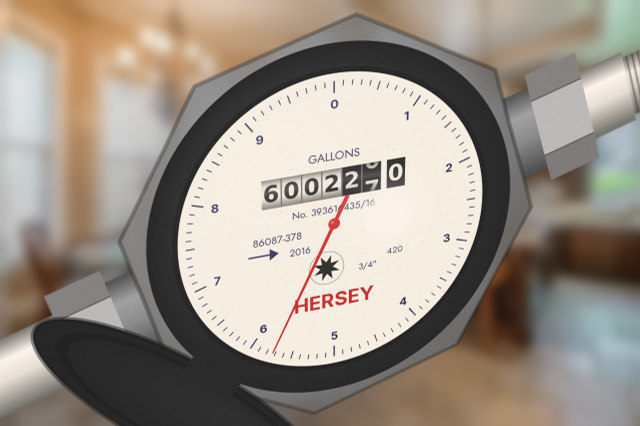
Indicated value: 6002265.7 gal
